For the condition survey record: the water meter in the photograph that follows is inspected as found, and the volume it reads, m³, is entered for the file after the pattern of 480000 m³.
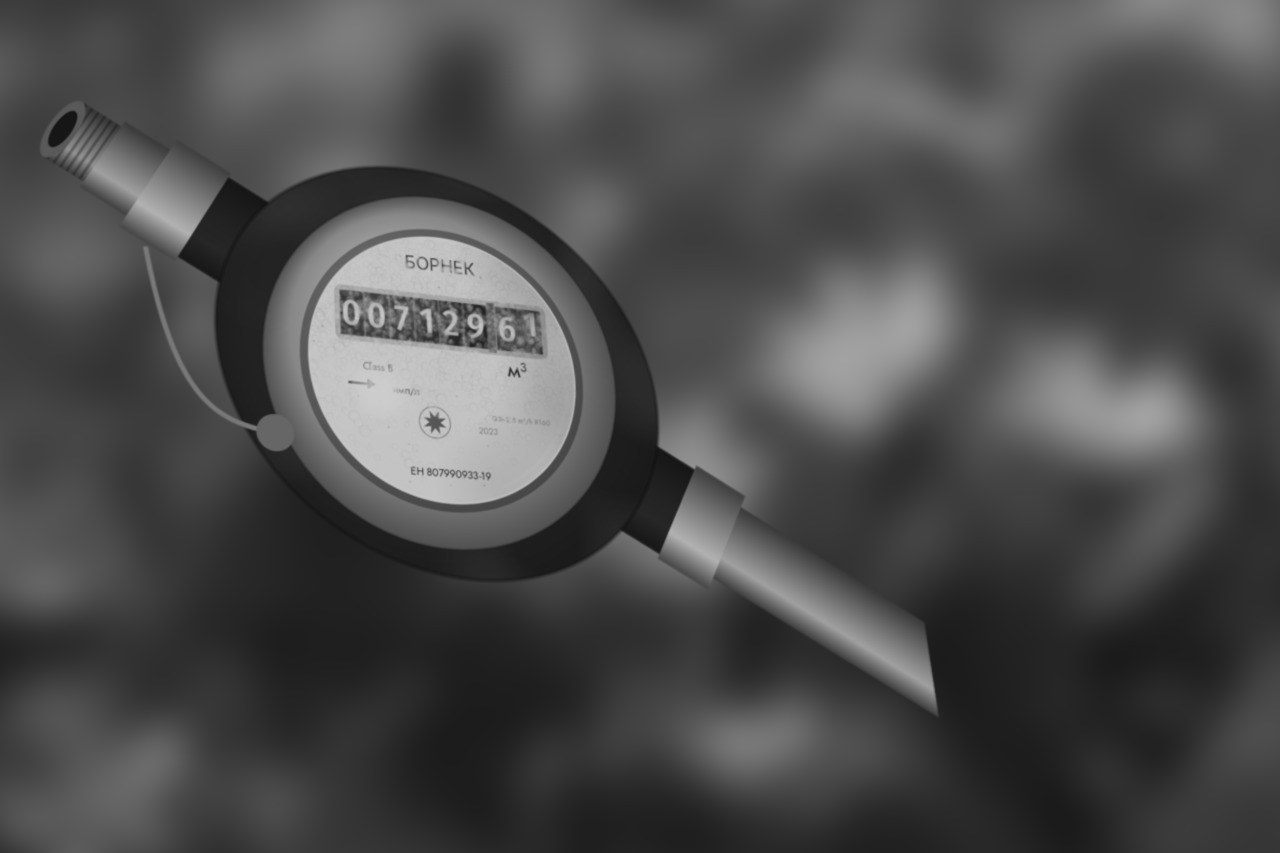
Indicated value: 7129.61 m³
